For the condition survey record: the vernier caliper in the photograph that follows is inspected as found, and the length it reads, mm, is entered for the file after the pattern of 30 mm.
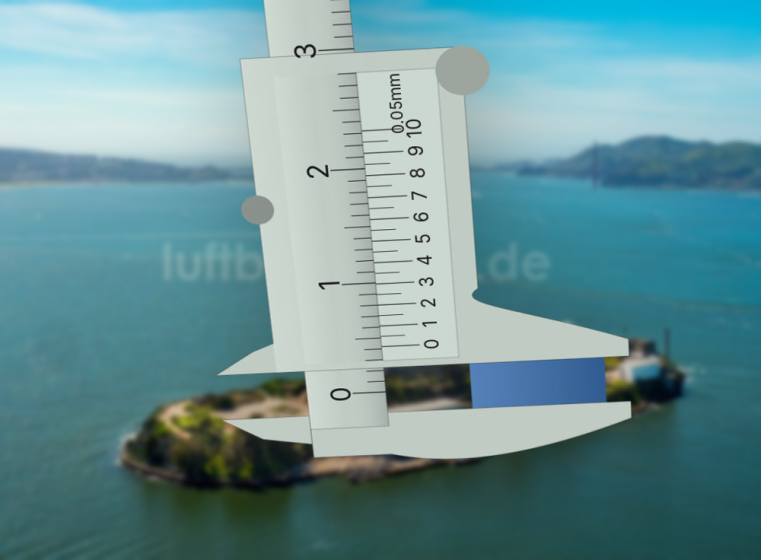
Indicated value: 4.2 mm
